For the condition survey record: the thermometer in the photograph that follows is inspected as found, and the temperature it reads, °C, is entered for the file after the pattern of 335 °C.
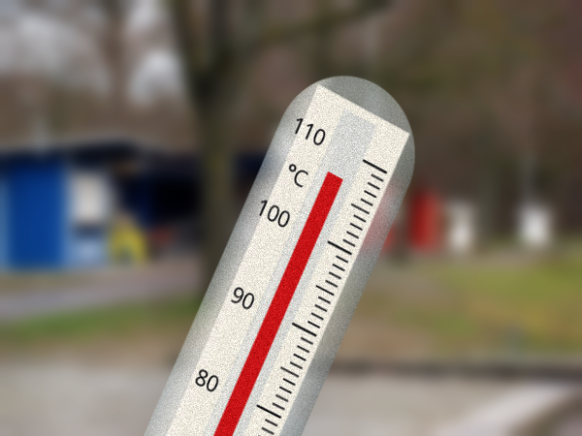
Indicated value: 107 °C
